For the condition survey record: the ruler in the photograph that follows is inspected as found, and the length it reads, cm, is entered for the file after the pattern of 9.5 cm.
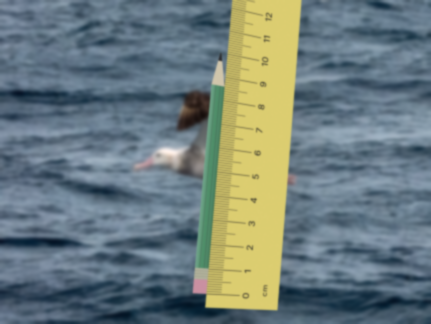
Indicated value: 10 cm
